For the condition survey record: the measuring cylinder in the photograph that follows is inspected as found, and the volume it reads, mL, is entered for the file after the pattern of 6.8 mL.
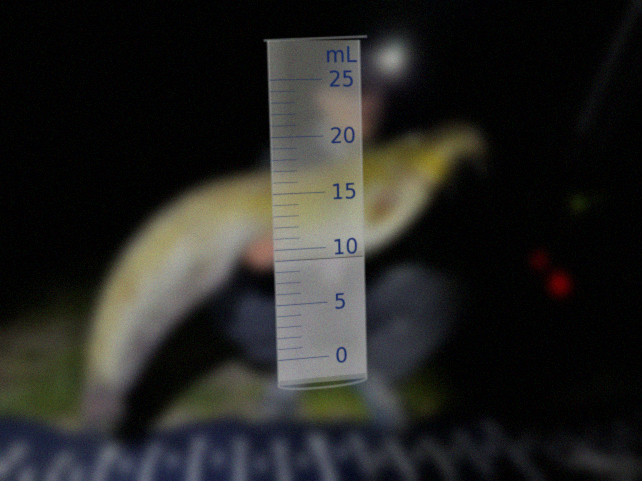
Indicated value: 9 mL
